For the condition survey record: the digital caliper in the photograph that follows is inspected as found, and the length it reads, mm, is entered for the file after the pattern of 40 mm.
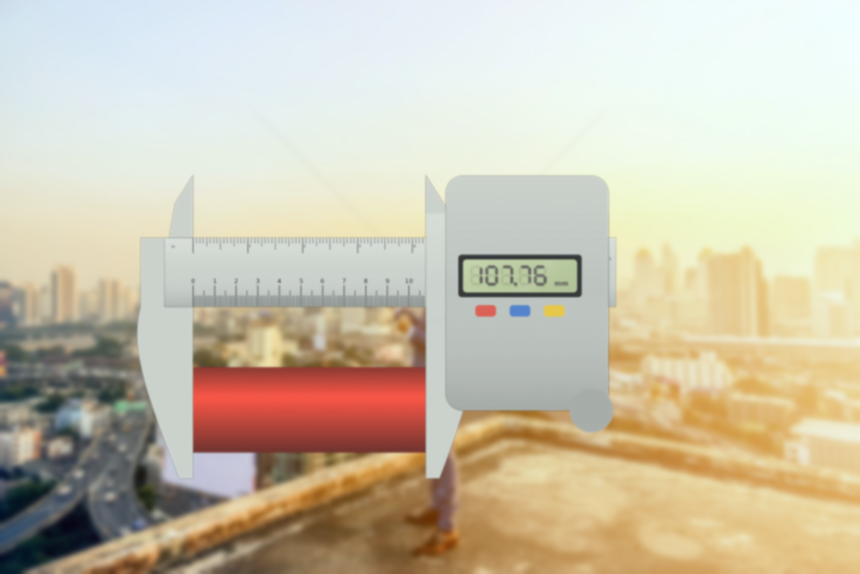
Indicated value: 107.76 mm
